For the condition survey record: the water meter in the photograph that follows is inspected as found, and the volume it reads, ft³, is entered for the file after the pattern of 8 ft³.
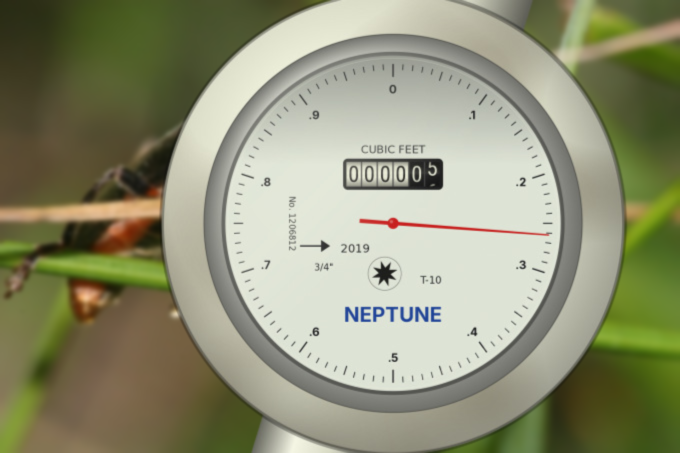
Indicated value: 5.26 ft³
